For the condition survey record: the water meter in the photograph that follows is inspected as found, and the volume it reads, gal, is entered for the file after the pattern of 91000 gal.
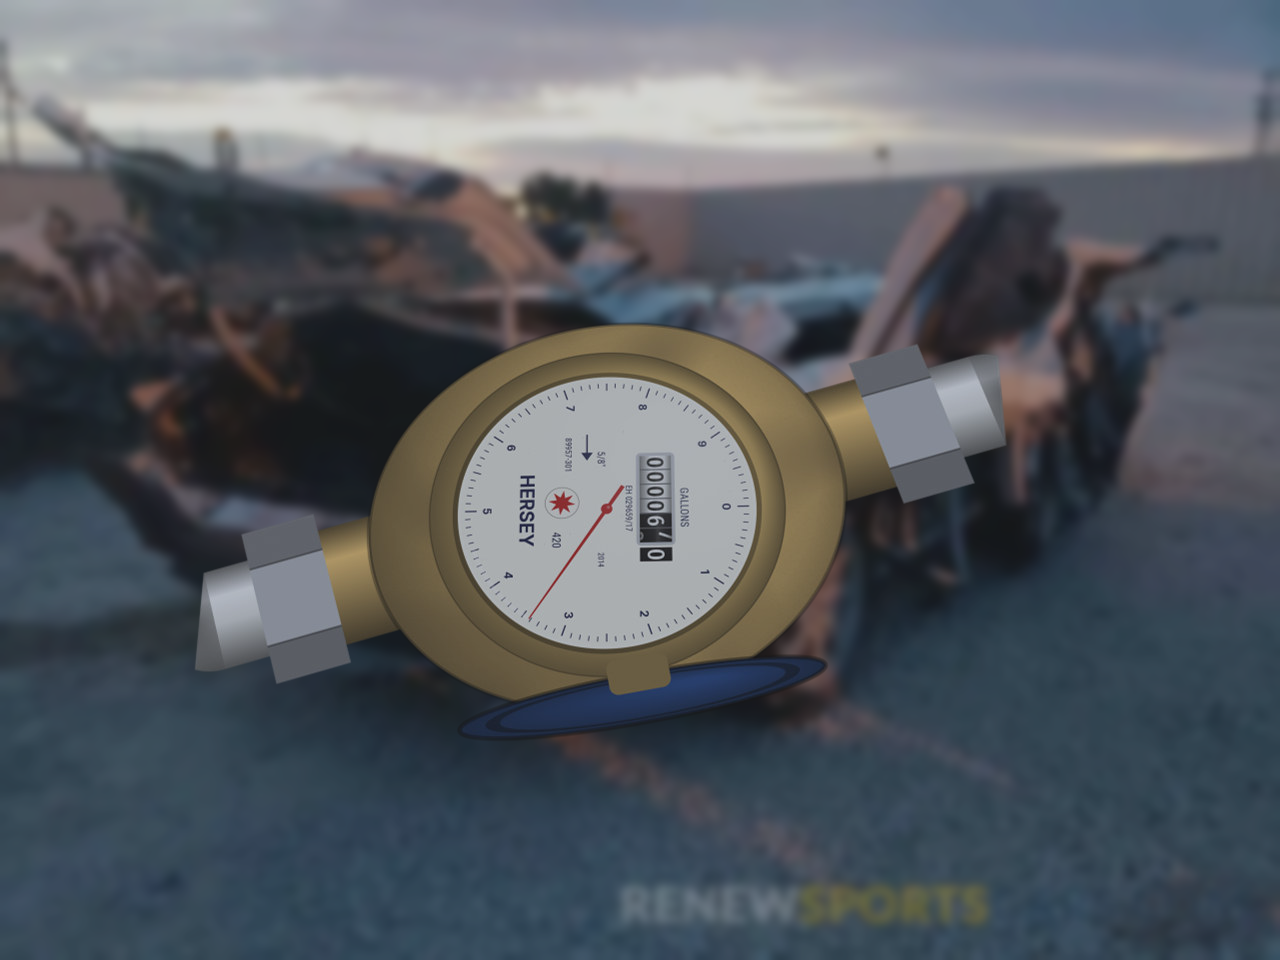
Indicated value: 673.4 gal
